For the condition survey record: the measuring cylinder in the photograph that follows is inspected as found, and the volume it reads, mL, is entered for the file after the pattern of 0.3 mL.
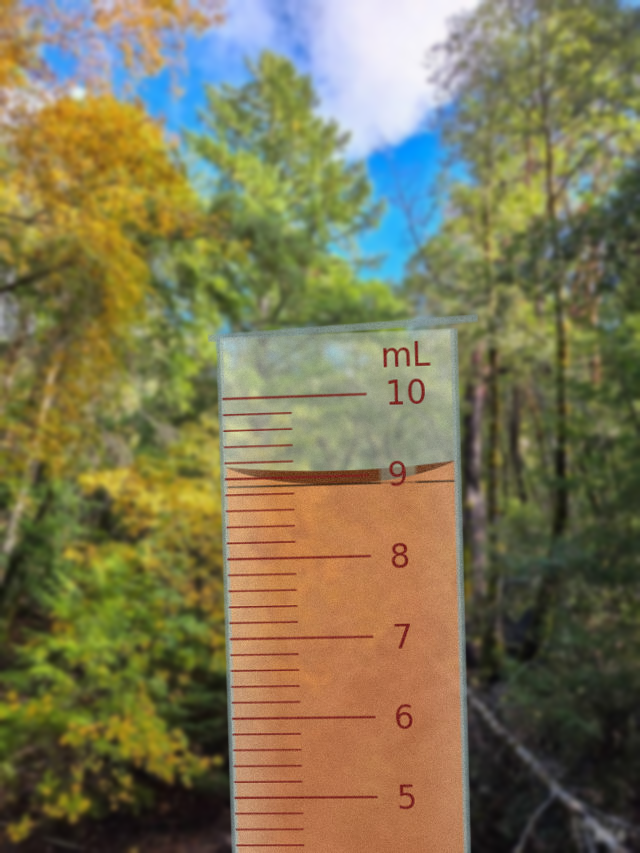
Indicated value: 8.9 mL
